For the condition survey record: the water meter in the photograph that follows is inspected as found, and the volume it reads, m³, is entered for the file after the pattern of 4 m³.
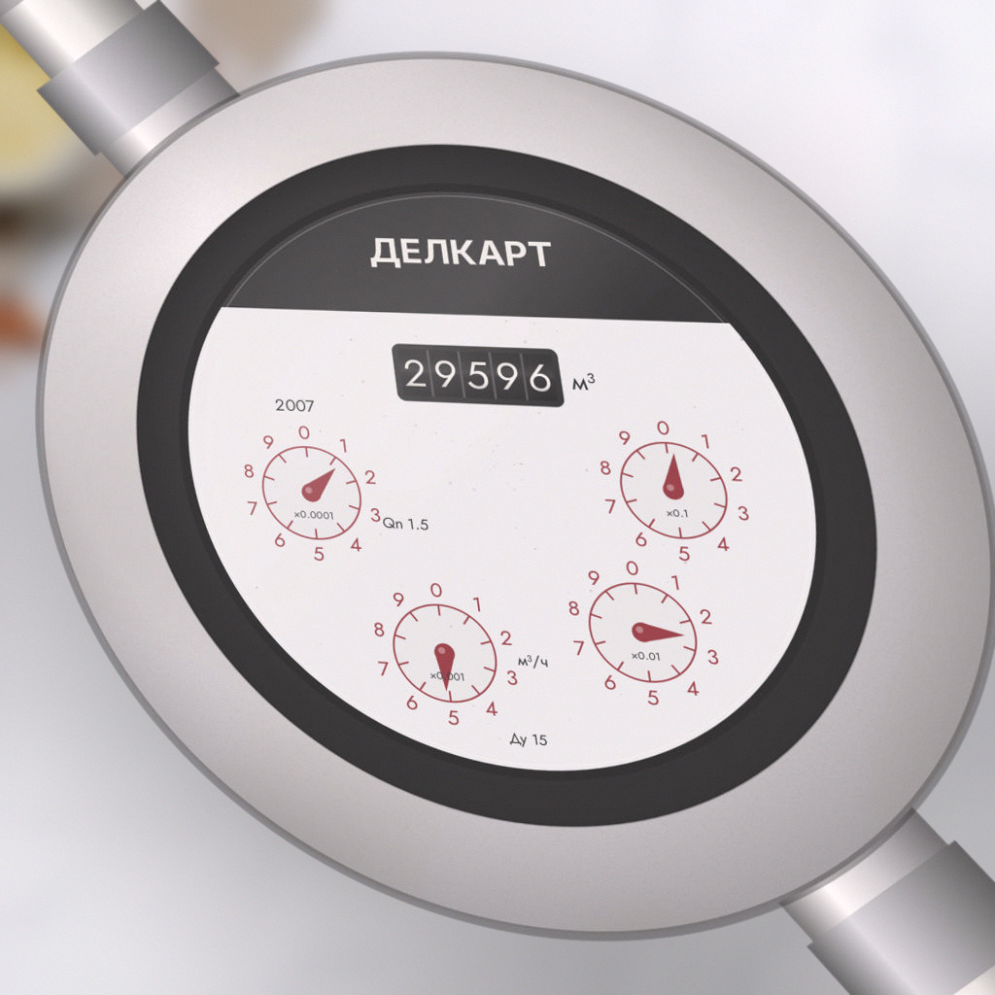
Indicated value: 29596.0251 m³
